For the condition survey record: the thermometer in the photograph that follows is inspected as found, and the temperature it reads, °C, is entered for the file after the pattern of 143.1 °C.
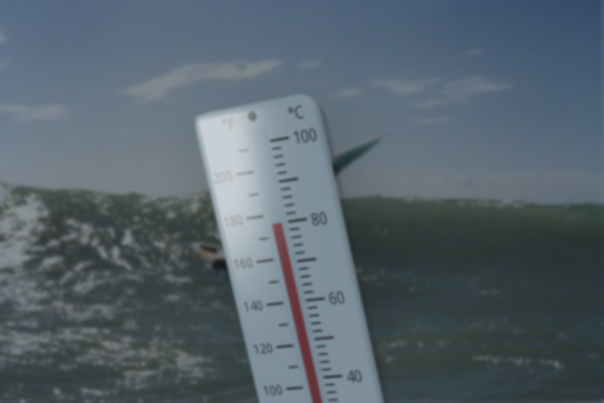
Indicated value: 80 °C
